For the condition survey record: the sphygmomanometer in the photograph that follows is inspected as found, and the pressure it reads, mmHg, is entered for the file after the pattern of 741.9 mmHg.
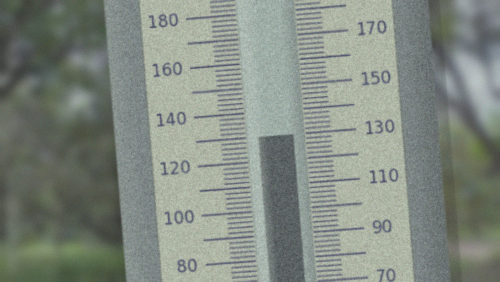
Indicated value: 130 mmHg
